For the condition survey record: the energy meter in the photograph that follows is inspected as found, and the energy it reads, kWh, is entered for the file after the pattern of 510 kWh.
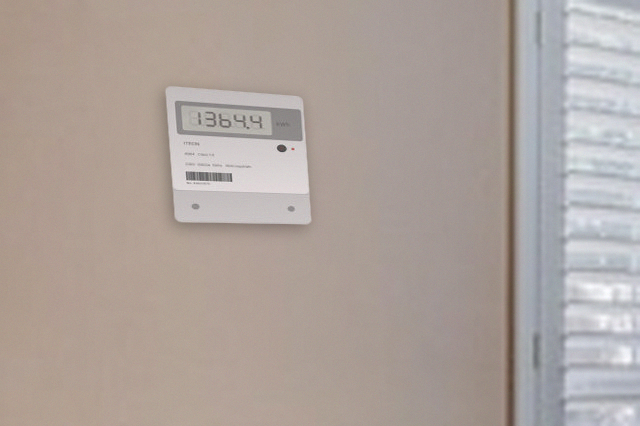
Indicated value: 1364.4 kWh
